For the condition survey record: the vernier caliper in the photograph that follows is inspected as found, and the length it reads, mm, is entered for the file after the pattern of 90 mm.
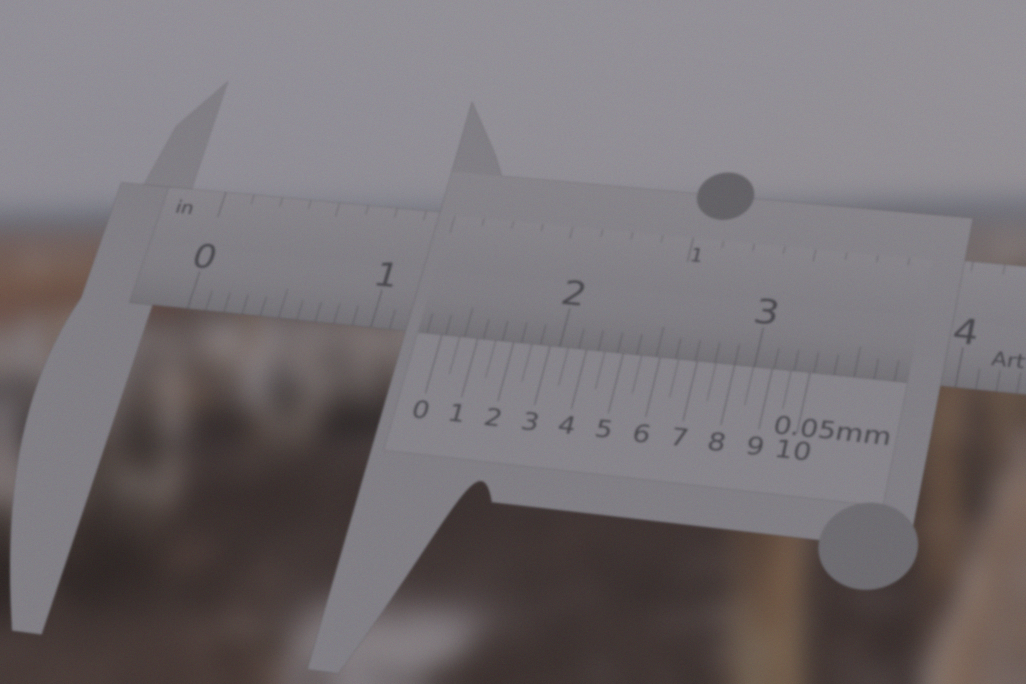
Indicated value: 13.8 mm
